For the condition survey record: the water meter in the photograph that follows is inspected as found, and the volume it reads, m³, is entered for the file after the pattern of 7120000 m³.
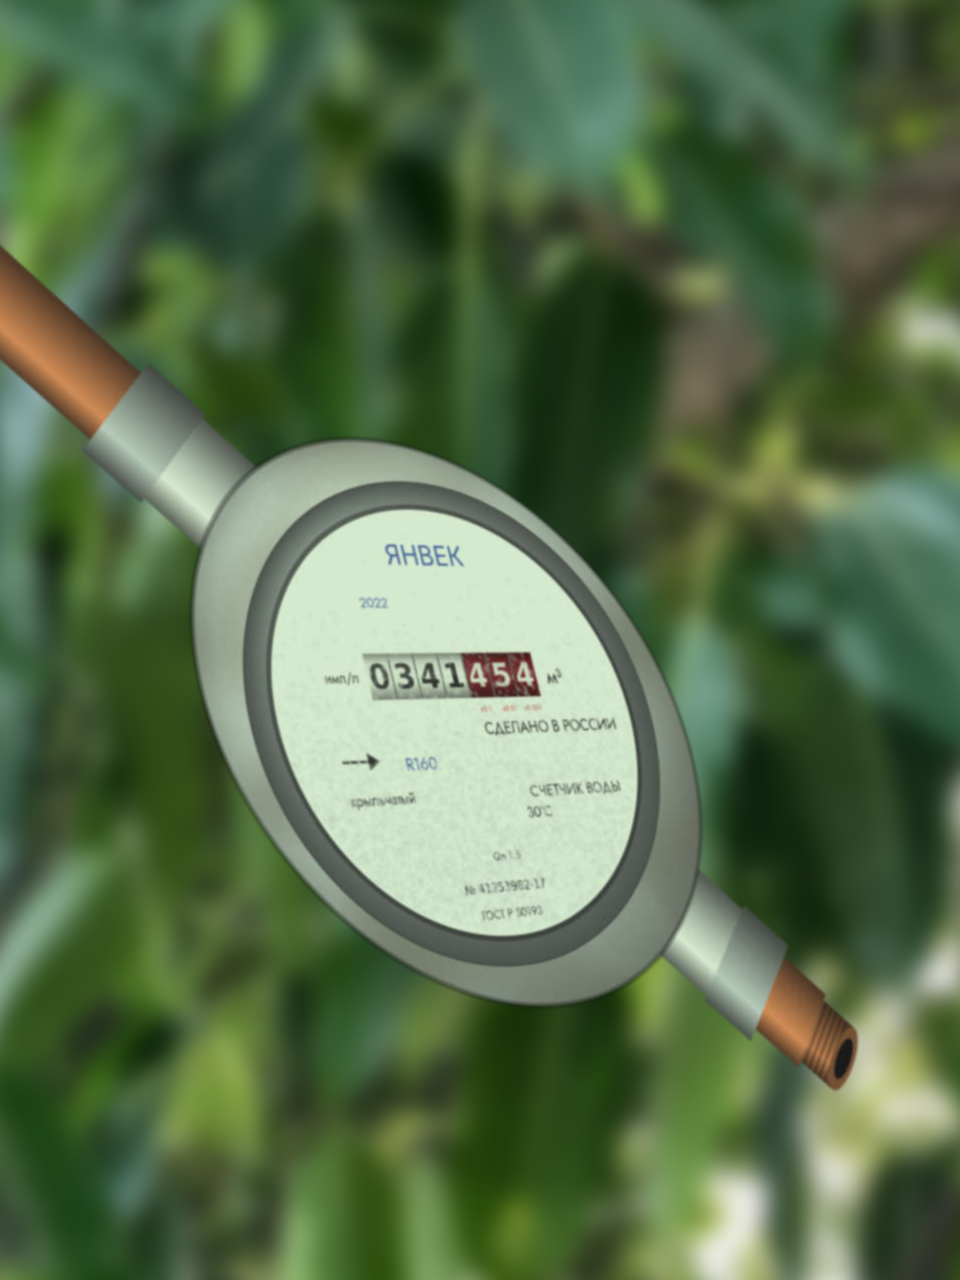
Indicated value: 341.454 m³
